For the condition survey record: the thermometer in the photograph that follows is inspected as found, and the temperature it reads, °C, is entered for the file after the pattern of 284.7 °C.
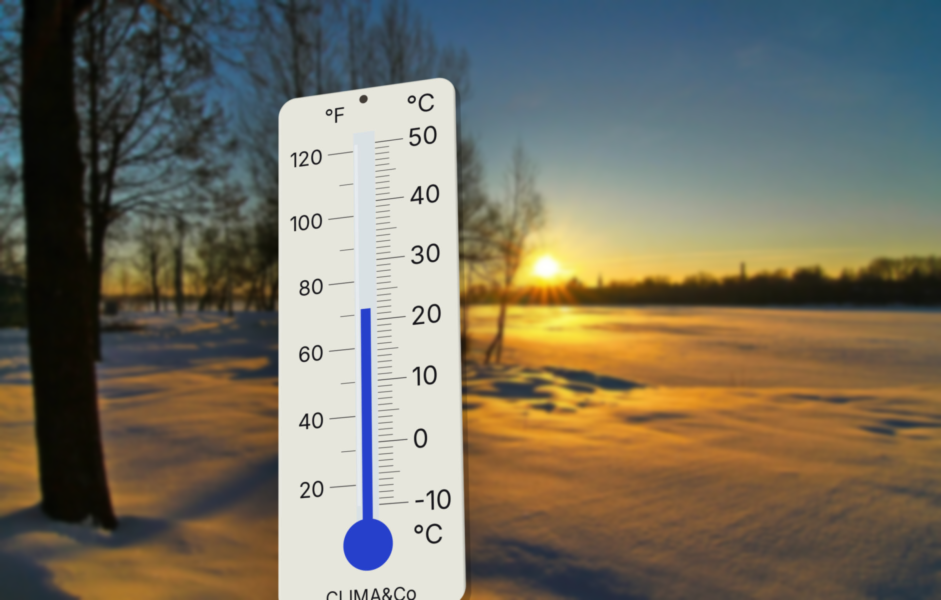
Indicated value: 22 °C
